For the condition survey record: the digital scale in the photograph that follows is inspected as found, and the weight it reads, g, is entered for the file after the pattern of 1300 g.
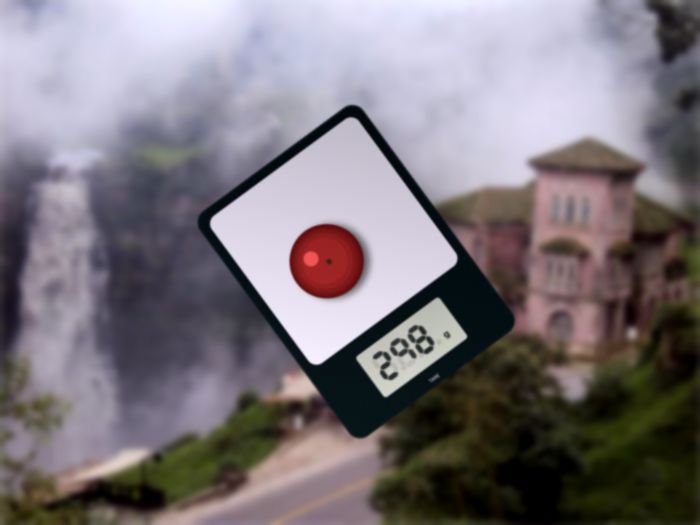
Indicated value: 298 g
